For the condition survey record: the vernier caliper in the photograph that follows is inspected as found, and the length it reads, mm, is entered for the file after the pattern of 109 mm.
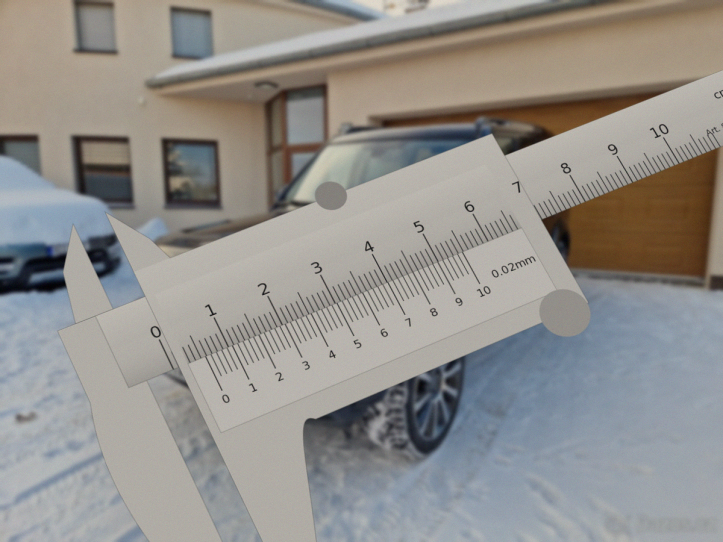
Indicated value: 5.8 mm
